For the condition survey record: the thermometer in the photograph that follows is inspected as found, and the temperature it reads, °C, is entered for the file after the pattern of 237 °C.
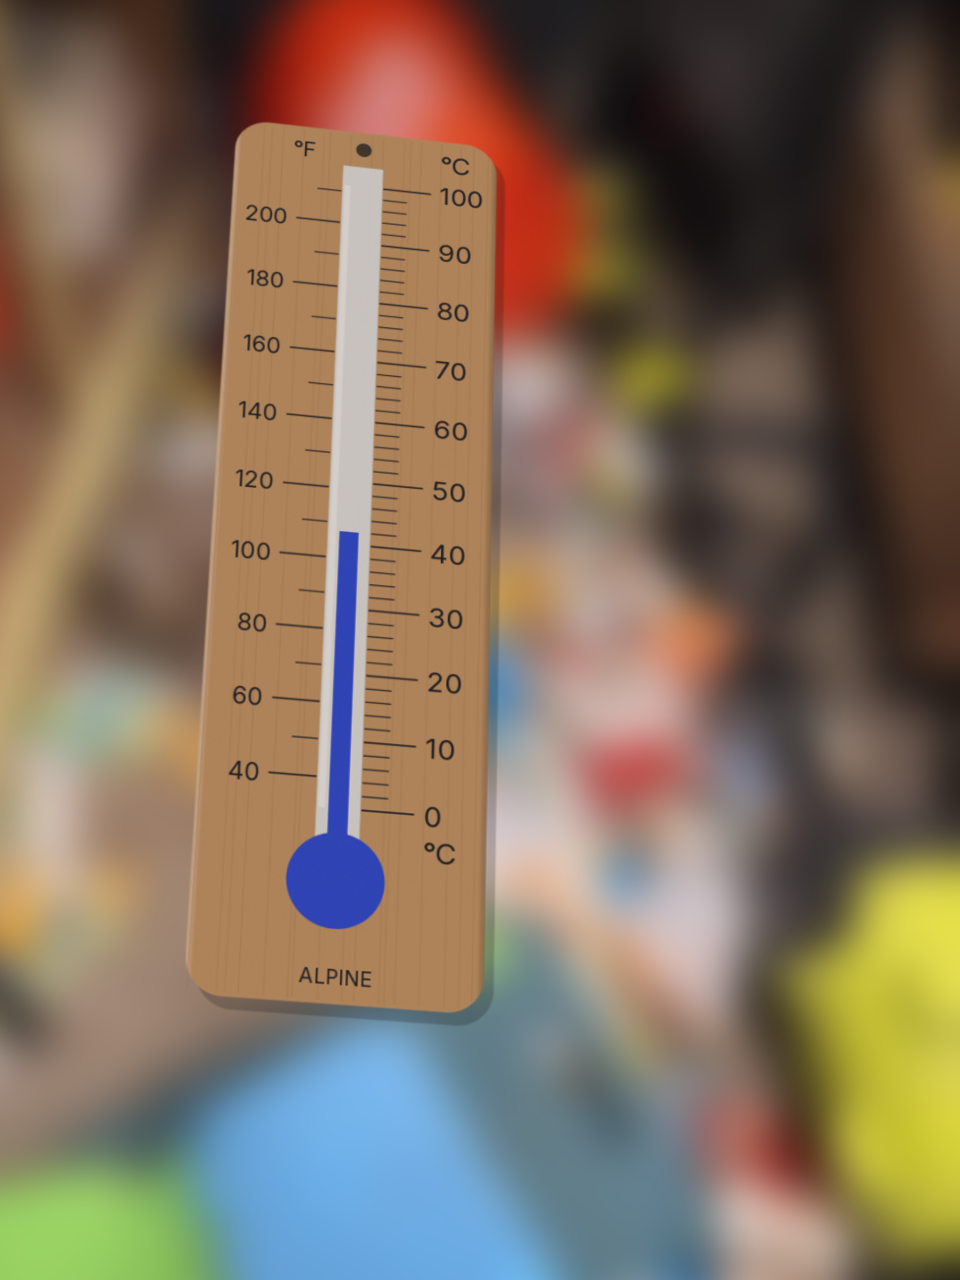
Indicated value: 42 °C
